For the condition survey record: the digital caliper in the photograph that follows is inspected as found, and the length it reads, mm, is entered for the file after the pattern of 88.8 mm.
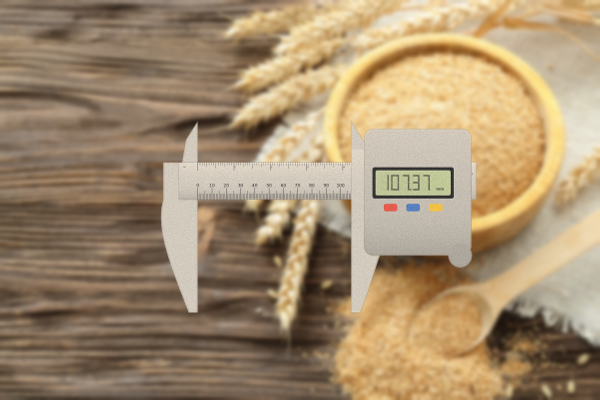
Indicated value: 107.37 mm
